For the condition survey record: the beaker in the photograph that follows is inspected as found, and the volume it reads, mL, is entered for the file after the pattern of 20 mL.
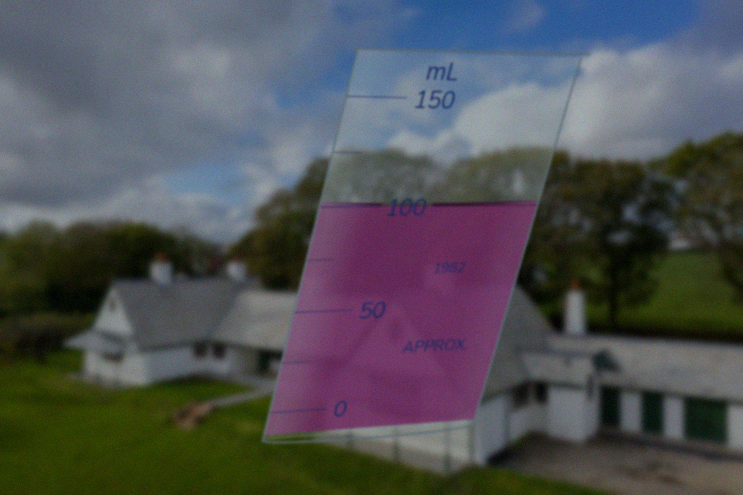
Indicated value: 100 mL
